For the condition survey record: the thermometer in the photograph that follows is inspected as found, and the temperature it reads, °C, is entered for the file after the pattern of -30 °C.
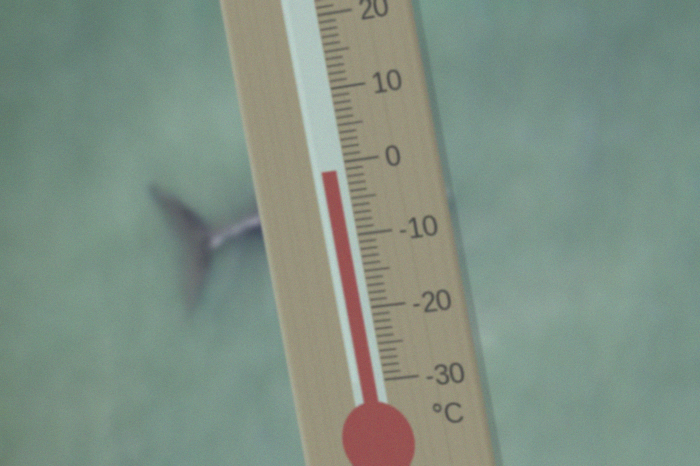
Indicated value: -1 °C
